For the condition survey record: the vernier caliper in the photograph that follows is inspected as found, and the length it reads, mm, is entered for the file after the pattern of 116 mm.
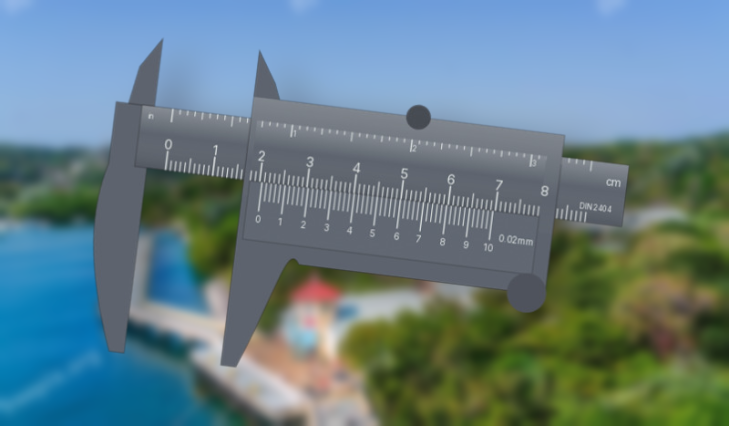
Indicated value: 20.5 mm
